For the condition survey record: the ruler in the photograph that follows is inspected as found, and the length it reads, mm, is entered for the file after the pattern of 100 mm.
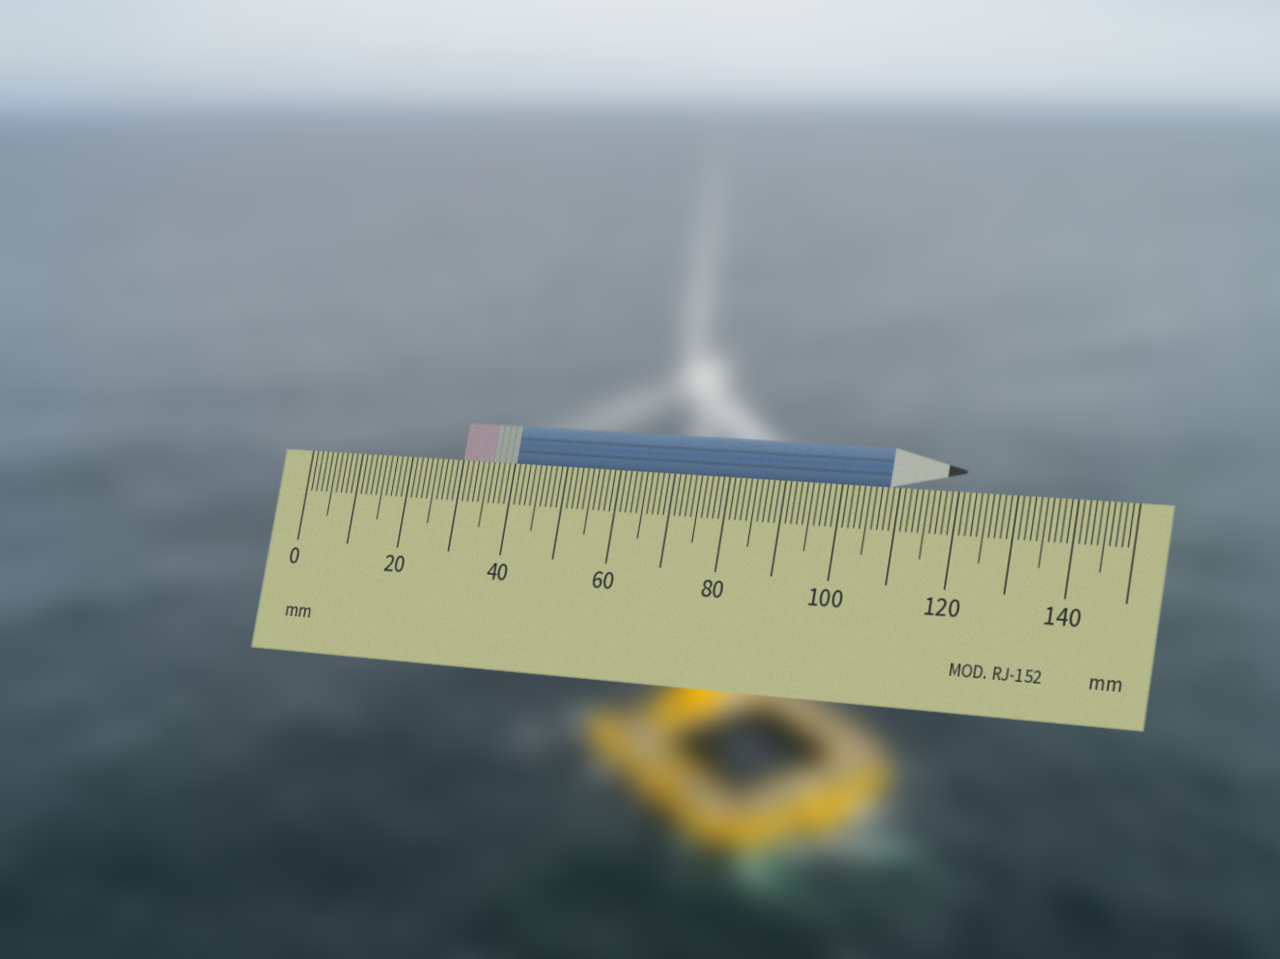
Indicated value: 91 mm
